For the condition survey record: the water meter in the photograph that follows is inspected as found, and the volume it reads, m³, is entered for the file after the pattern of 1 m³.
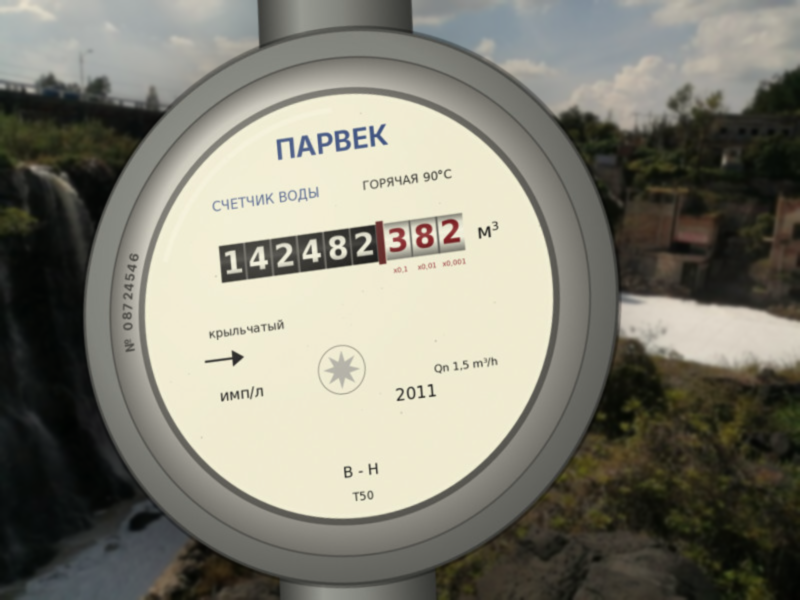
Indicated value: 142482.382 m³
